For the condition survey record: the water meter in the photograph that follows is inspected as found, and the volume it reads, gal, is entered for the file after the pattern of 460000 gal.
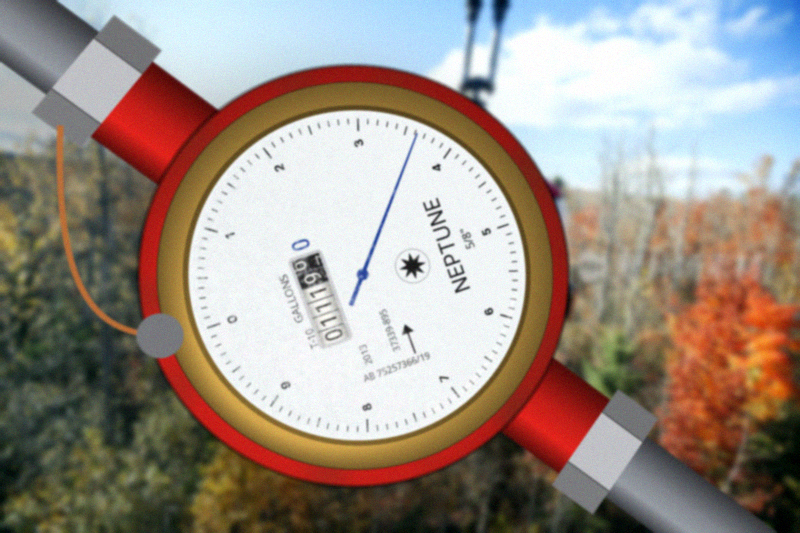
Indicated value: 111963.6 gal
